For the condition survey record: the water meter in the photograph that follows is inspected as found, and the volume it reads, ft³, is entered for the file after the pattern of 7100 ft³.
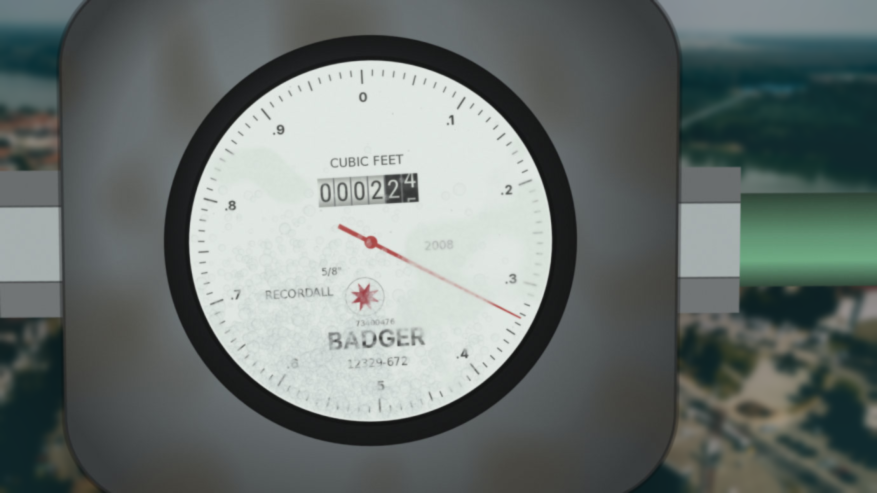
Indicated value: 224.33 ft³
